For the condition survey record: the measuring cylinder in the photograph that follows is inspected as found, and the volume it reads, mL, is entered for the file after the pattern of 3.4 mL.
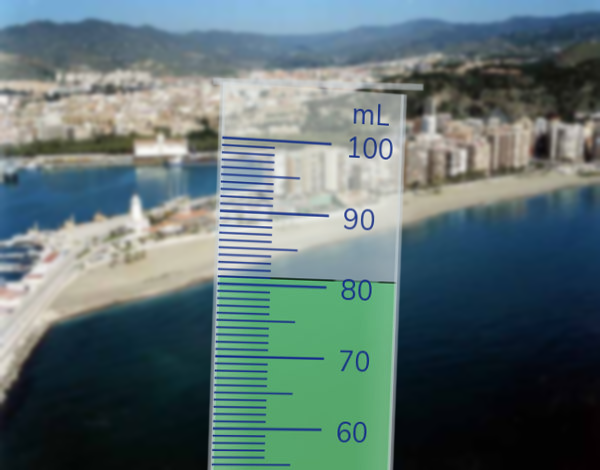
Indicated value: 81 mL
